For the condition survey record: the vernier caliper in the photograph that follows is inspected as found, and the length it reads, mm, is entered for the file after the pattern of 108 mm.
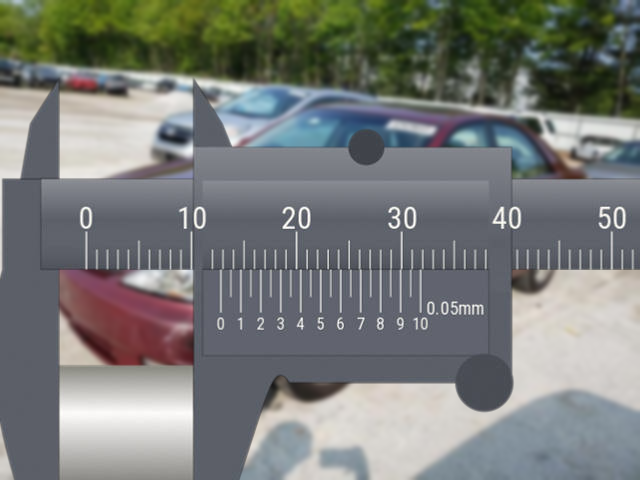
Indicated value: 12.8 mm
